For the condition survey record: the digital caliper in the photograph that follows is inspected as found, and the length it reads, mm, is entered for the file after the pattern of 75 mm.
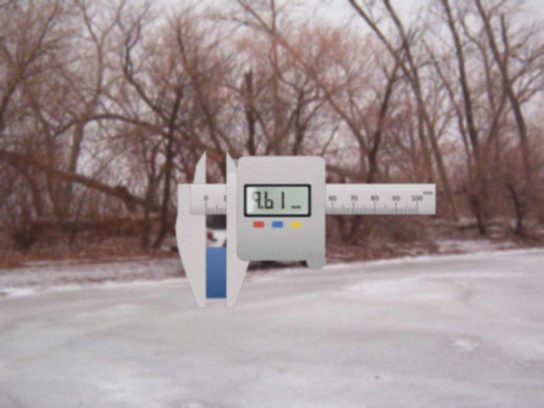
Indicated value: 9.61 mm
